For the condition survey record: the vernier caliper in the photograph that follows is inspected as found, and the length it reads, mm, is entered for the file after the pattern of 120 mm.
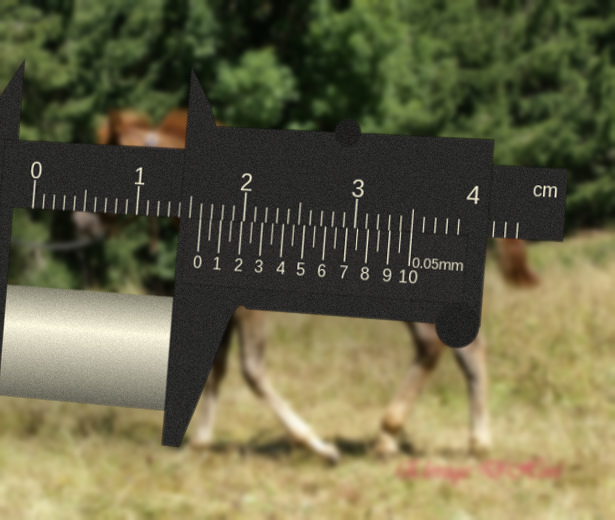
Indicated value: 16.0 mm
